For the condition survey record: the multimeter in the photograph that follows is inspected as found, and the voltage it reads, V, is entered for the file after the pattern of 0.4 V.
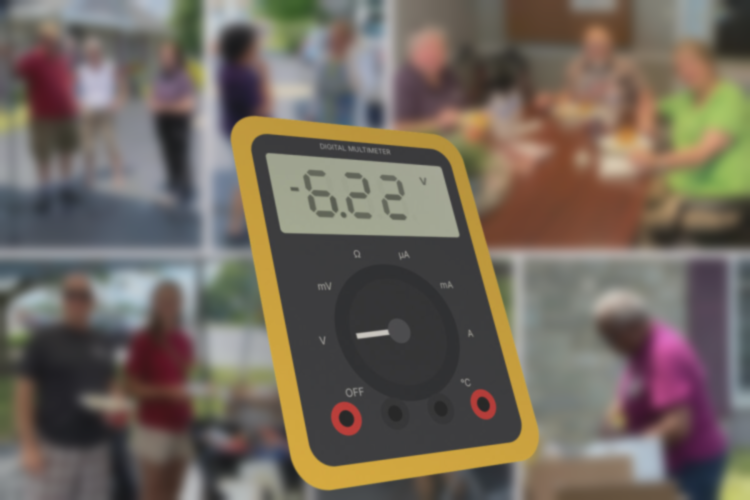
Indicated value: -6.22 V
